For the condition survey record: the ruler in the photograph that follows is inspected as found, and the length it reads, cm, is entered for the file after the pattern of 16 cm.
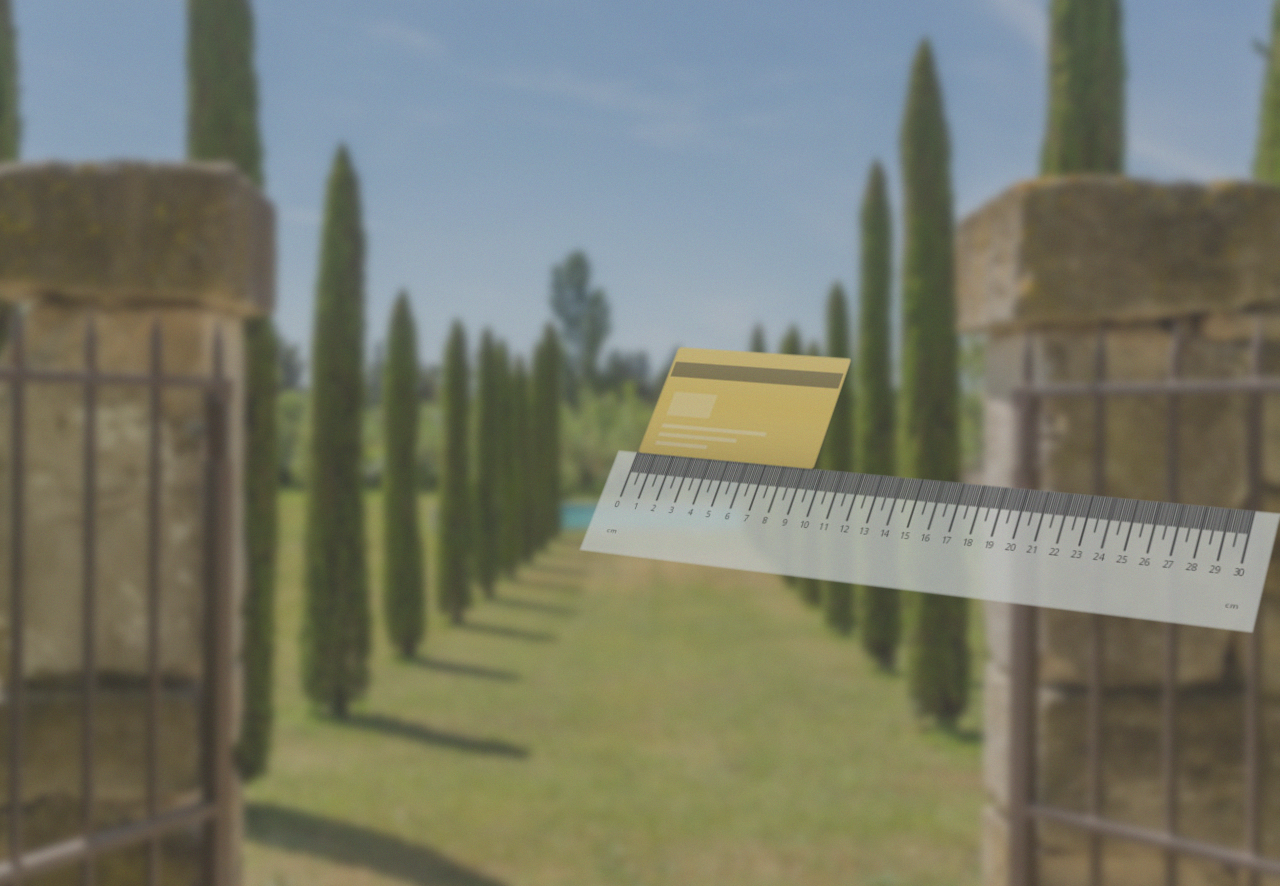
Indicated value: 9.5 cm
